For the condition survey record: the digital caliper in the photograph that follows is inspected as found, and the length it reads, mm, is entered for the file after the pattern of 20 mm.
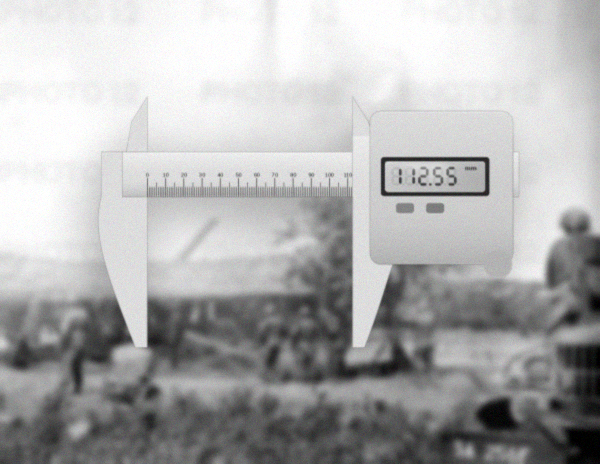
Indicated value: 112.55 mm
